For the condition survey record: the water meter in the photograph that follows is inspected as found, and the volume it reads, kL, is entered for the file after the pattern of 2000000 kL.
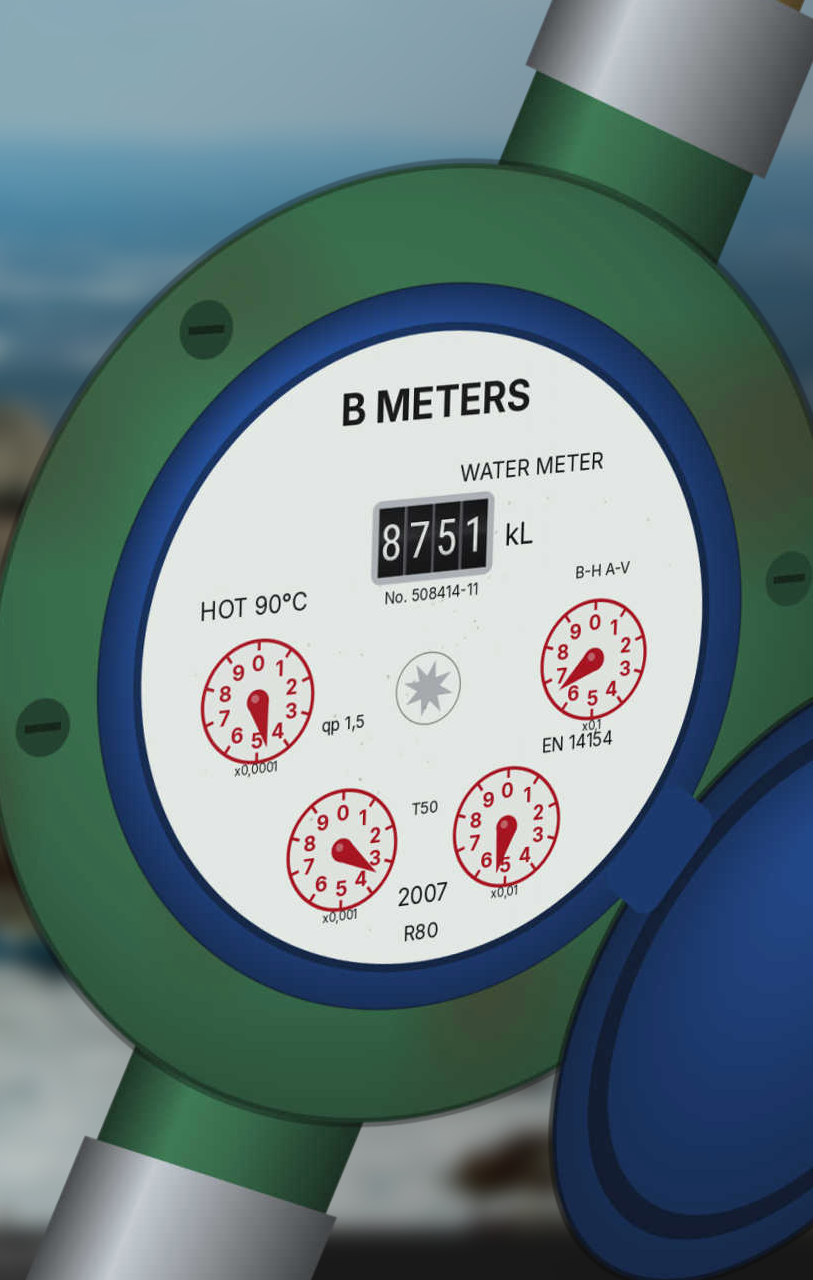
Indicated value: 8751.6534 kL
